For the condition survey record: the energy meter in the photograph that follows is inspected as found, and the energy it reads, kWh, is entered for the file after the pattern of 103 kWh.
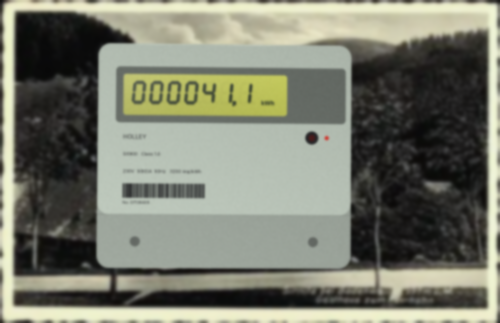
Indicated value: 41.1 kWh
